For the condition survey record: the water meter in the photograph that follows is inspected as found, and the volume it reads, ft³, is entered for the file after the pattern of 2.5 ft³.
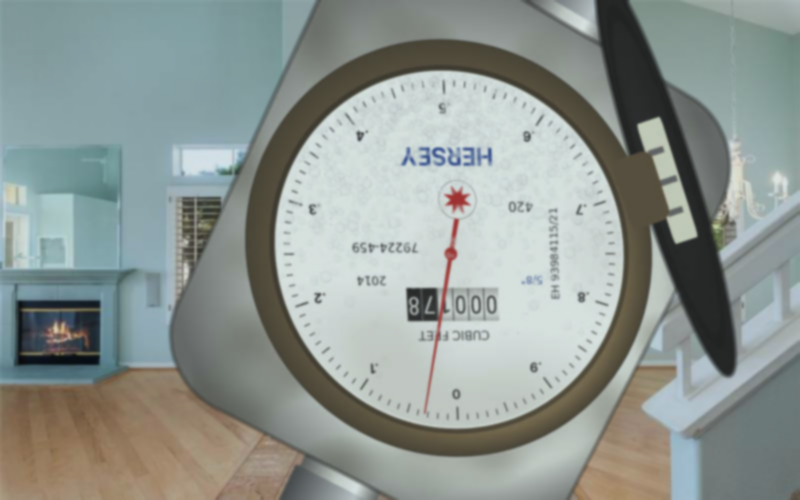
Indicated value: 178.03 ft³
